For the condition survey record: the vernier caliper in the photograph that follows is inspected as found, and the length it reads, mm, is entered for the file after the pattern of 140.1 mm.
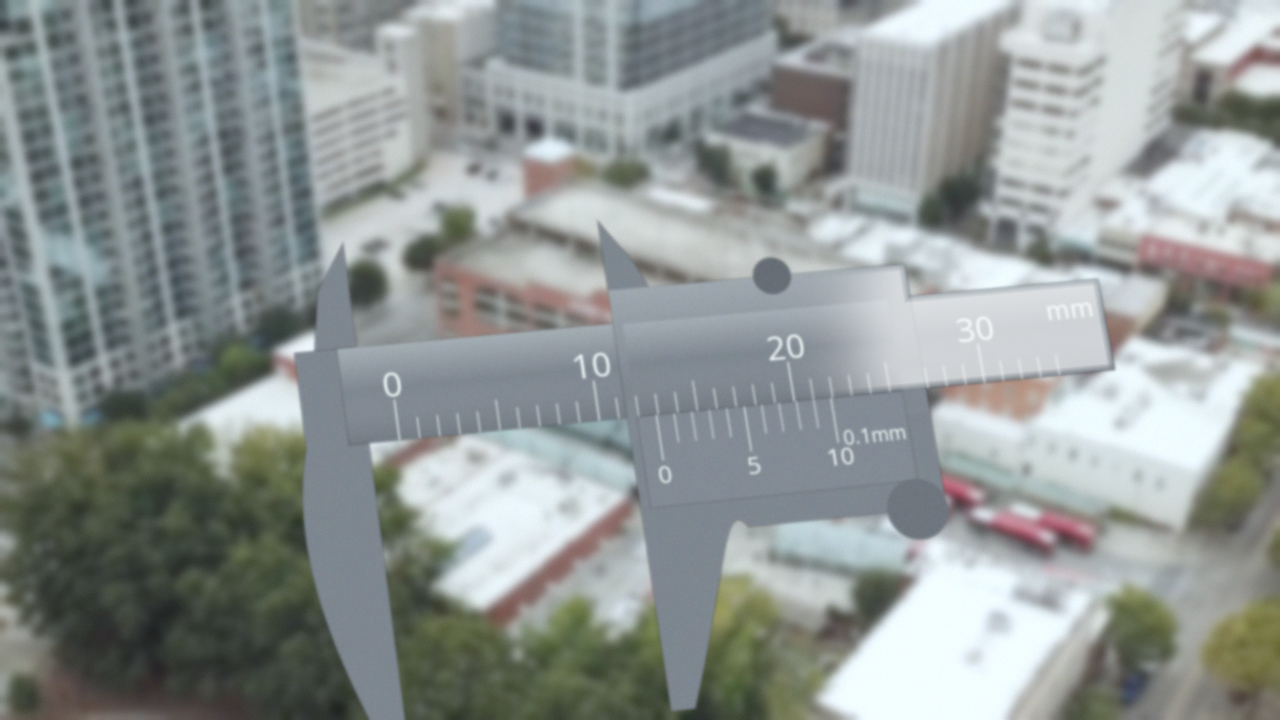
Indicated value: 12.9 mm
